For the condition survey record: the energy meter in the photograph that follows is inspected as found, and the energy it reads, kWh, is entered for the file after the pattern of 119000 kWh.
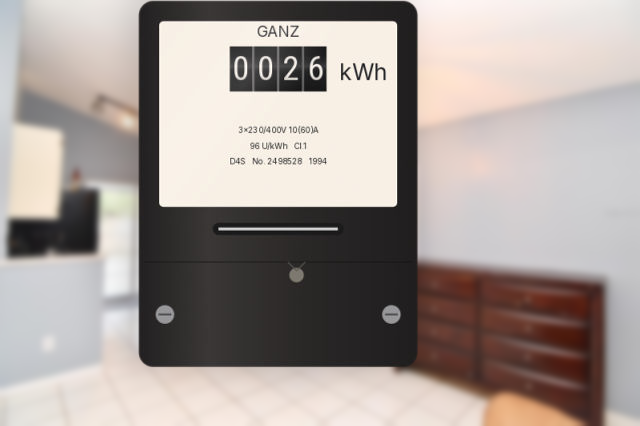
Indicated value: 26 kWh
